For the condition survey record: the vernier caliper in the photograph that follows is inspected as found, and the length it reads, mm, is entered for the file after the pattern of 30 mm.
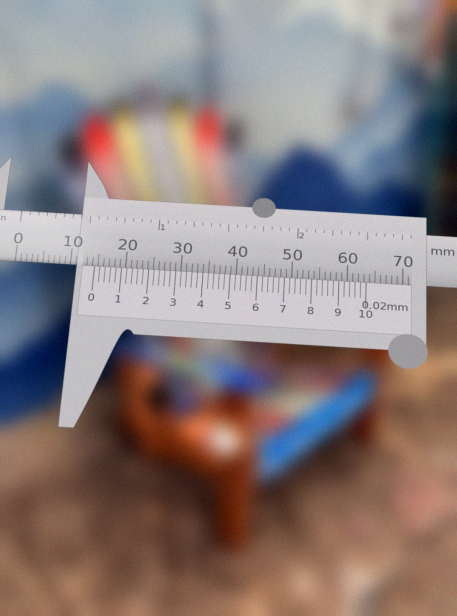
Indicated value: 14.4 mm
